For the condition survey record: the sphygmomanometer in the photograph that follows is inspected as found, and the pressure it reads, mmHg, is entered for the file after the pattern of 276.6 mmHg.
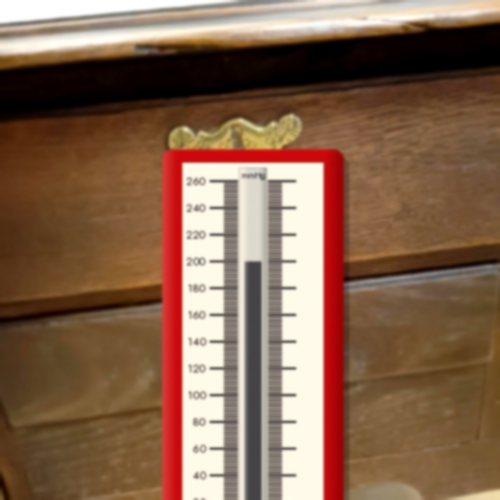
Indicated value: 200 mmHg
